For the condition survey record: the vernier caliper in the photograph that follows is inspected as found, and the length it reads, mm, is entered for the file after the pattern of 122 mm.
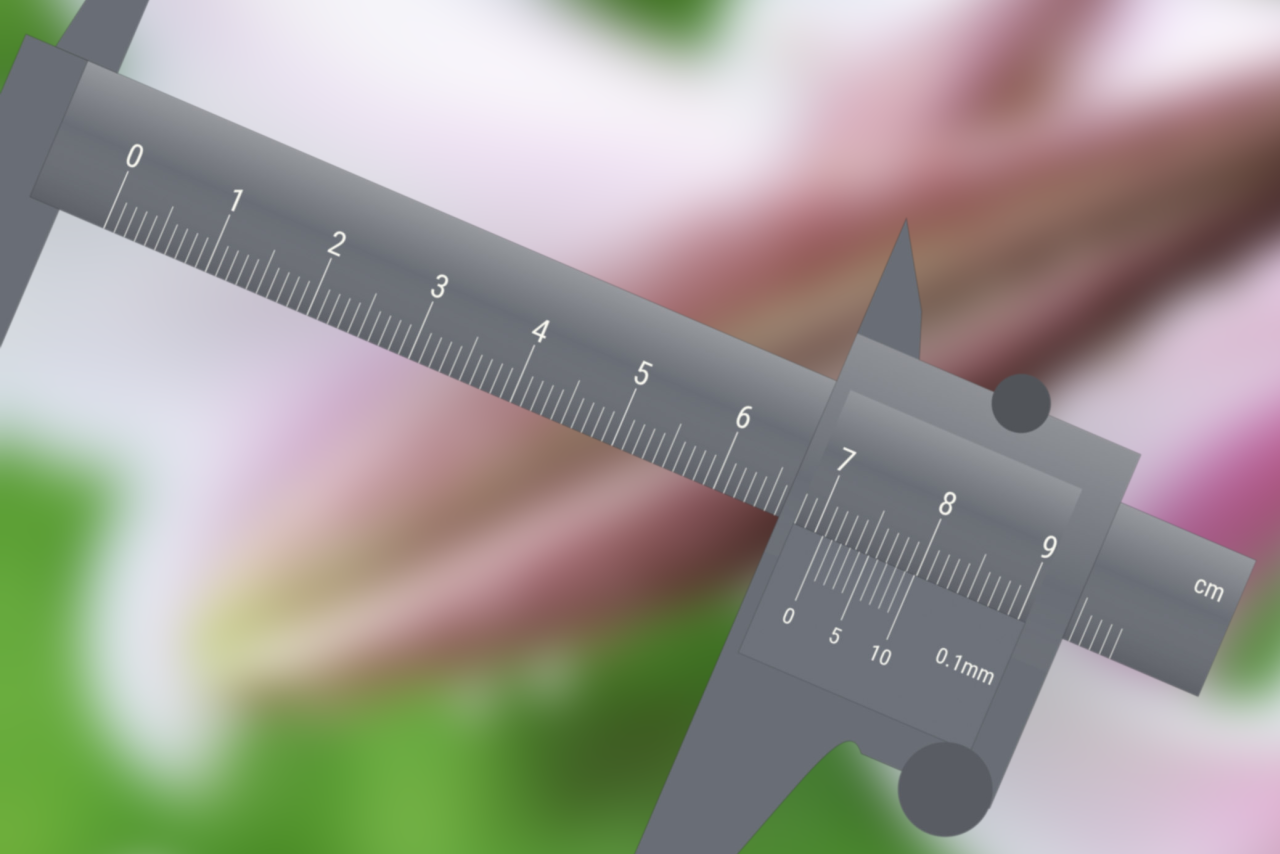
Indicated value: 70.8 mm
